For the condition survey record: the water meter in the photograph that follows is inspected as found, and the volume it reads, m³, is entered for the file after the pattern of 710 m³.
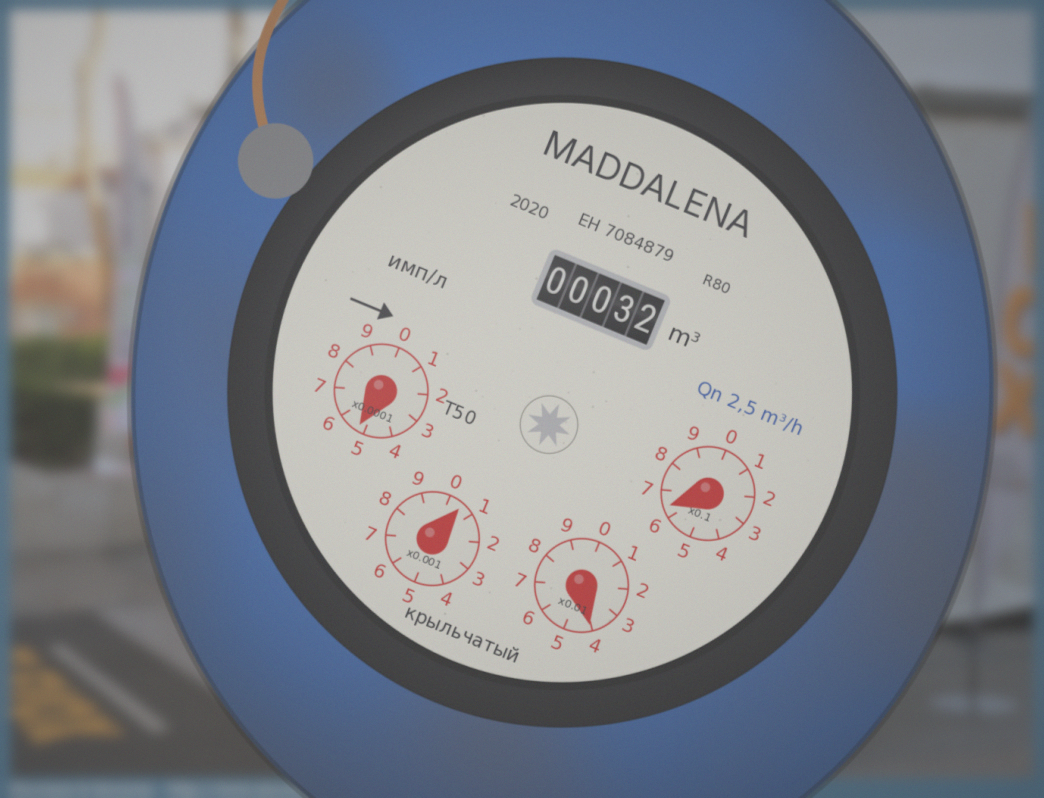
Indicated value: 32.6405 m³
